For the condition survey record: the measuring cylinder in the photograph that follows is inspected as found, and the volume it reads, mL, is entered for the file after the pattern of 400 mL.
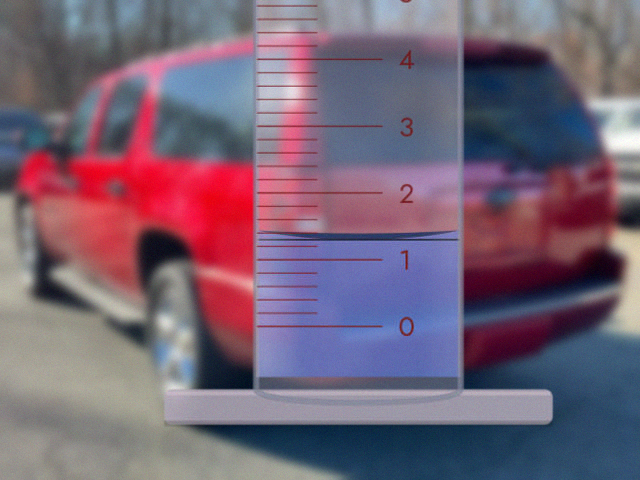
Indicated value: 1.3 mL
